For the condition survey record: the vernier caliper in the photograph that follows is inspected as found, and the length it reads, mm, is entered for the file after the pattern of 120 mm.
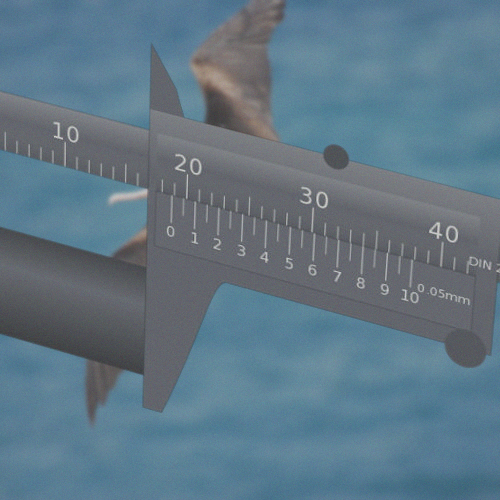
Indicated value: 18.8 mm
